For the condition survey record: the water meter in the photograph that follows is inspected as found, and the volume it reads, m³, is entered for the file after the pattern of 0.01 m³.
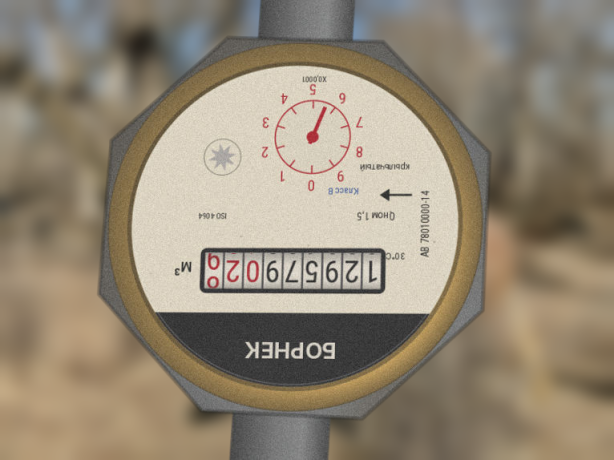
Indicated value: 129579.0285 m³
